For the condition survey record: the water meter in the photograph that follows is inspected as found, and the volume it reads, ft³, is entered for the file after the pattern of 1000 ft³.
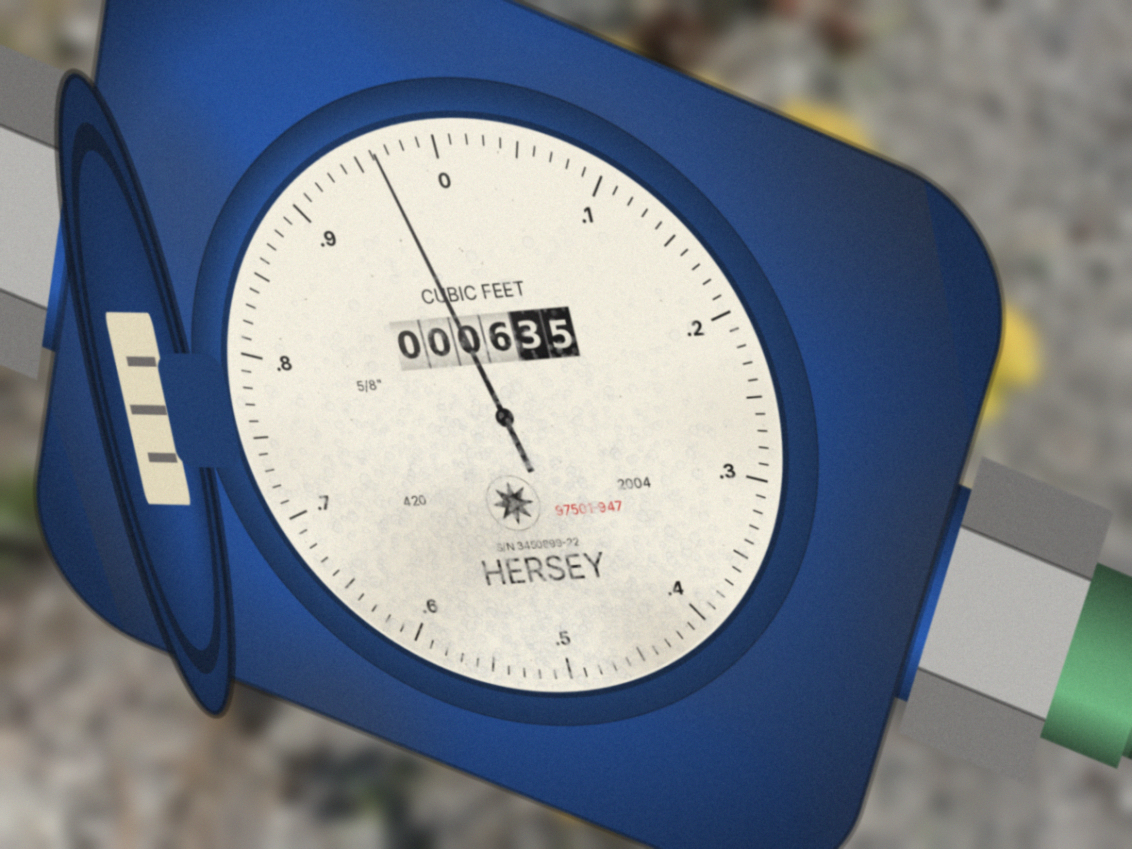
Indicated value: 634.96 ft³
